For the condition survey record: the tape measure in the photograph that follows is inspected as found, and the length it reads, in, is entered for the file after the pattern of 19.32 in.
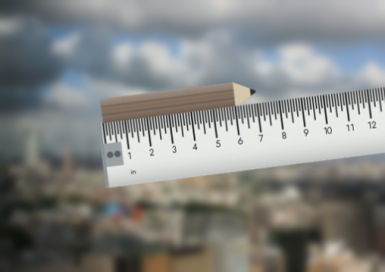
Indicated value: 7 in
